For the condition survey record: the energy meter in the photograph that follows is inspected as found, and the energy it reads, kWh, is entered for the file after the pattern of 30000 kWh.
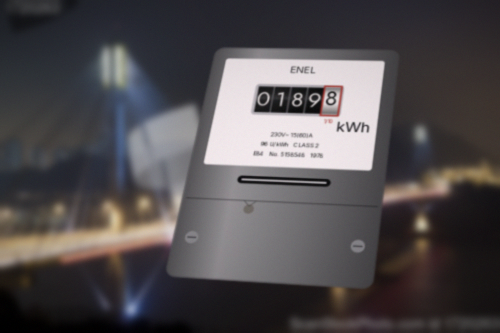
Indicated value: 189.8 kWh
